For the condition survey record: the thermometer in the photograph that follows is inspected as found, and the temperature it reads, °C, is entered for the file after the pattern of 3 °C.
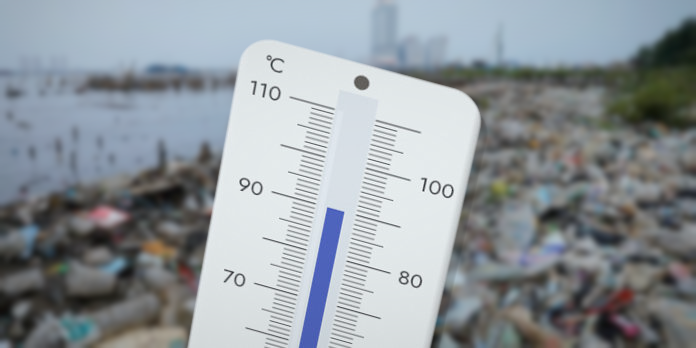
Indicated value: 90 °C
